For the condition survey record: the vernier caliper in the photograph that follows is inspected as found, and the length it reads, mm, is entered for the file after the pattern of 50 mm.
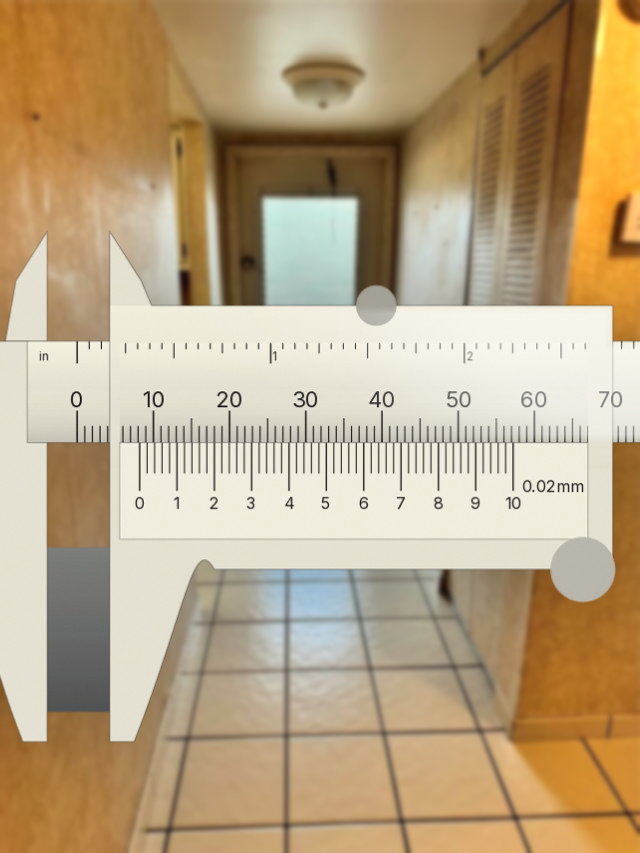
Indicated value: 8.2 mm
